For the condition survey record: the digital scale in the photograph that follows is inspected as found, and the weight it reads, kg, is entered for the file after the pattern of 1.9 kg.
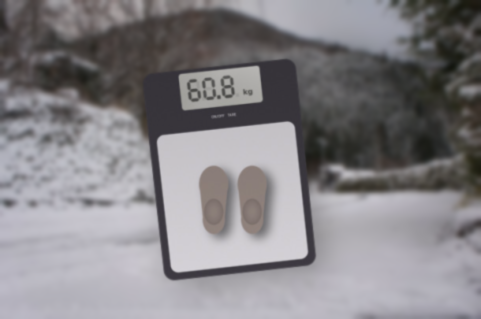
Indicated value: 60.8 kg
